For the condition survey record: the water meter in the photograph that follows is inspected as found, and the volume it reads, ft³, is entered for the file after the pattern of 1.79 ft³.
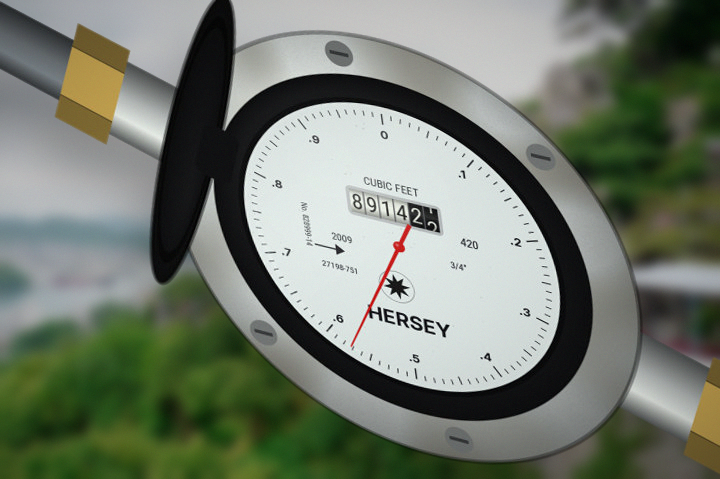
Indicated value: 891421.57 ft³
